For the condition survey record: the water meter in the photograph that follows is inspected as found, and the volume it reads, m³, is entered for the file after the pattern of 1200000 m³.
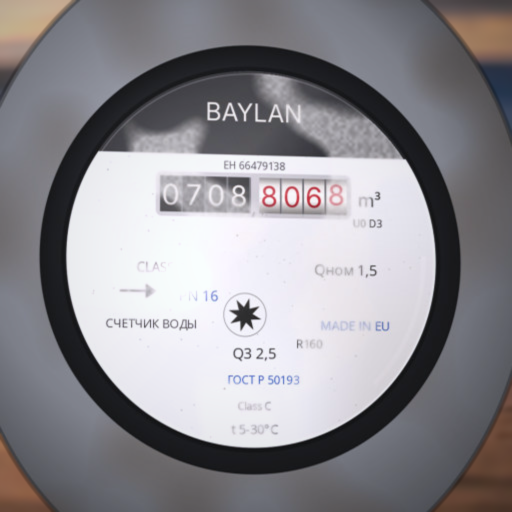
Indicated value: 708.8068 m³
